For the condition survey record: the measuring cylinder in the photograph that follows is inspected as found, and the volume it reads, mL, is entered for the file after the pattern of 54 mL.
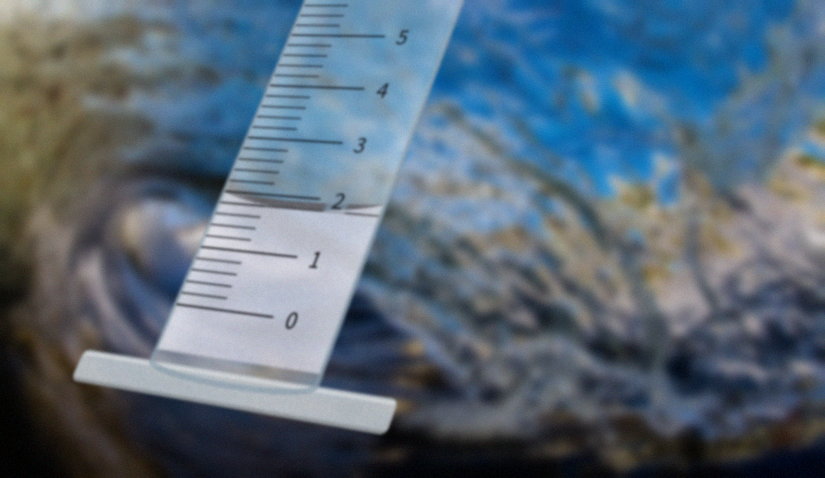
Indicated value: 1.8 mL
